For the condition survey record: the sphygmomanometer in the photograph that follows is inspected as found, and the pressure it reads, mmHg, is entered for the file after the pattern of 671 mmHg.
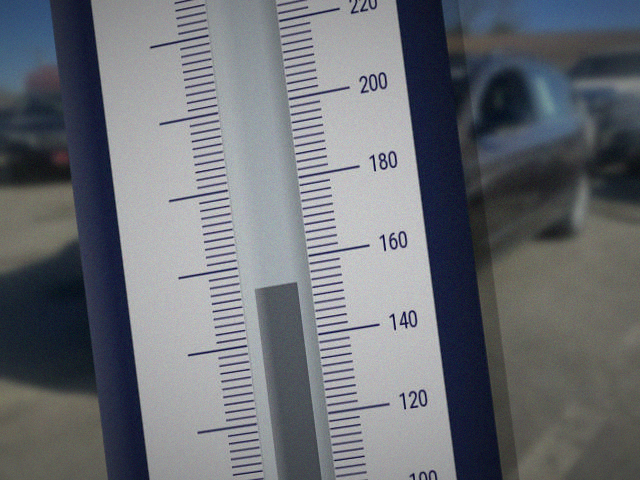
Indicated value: 154 mmHg
